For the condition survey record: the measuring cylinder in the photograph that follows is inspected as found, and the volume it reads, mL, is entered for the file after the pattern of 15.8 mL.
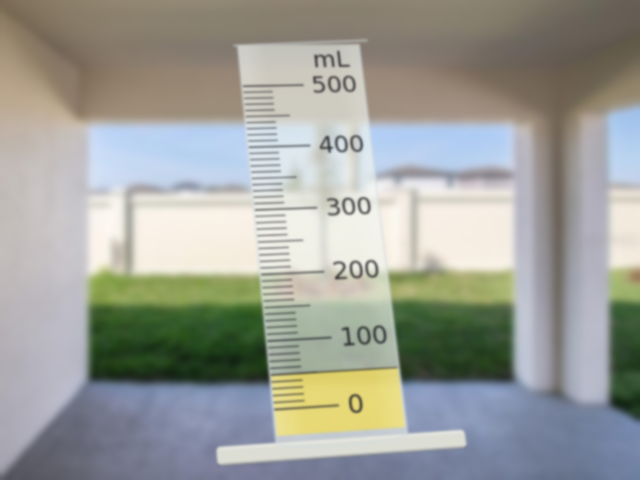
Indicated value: 50 mL
